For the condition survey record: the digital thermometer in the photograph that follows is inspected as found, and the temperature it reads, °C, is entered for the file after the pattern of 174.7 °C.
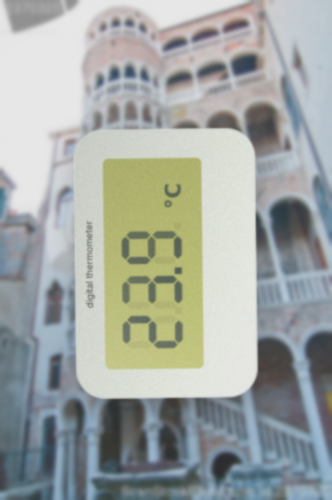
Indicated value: 23.9 °C
